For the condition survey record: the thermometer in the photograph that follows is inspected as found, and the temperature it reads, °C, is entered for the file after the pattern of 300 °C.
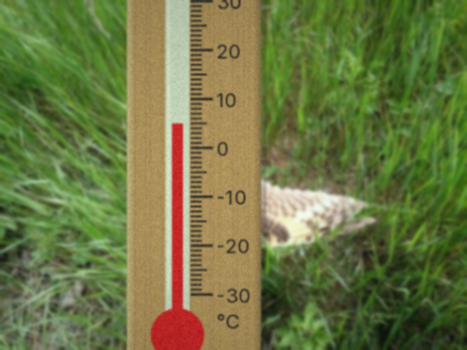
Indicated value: 5 °C
